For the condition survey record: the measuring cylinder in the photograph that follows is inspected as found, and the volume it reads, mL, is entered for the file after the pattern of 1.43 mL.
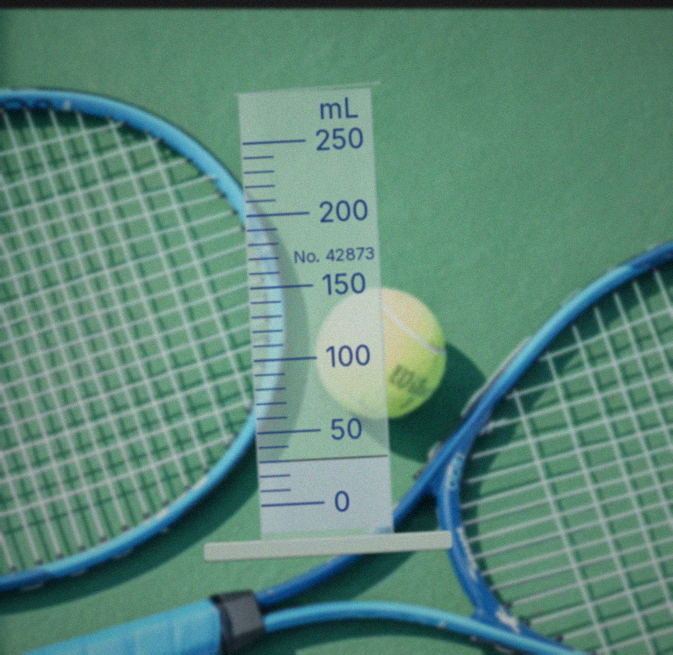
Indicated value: 30 mL
